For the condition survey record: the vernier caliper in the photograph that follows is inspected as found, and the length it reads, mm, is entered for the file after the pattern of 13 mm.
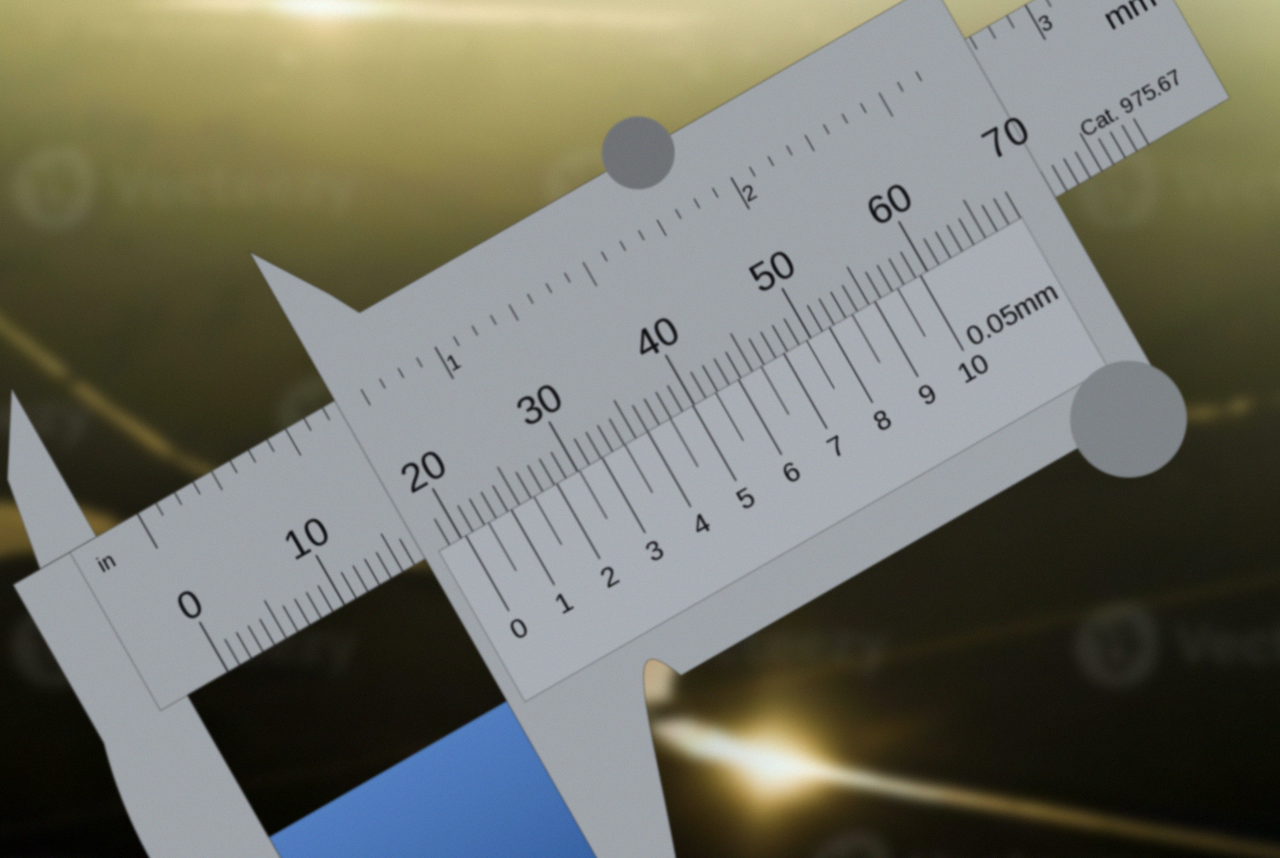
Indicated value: 20.4 mm
